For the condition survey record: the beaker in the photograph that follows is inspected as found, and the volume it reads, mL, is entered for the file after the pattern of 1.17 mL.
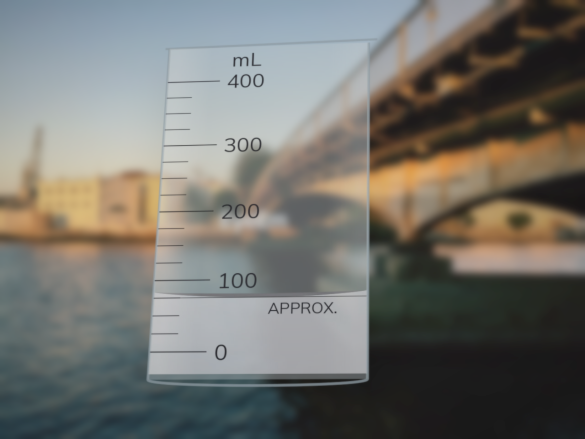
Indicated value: 75 mL
